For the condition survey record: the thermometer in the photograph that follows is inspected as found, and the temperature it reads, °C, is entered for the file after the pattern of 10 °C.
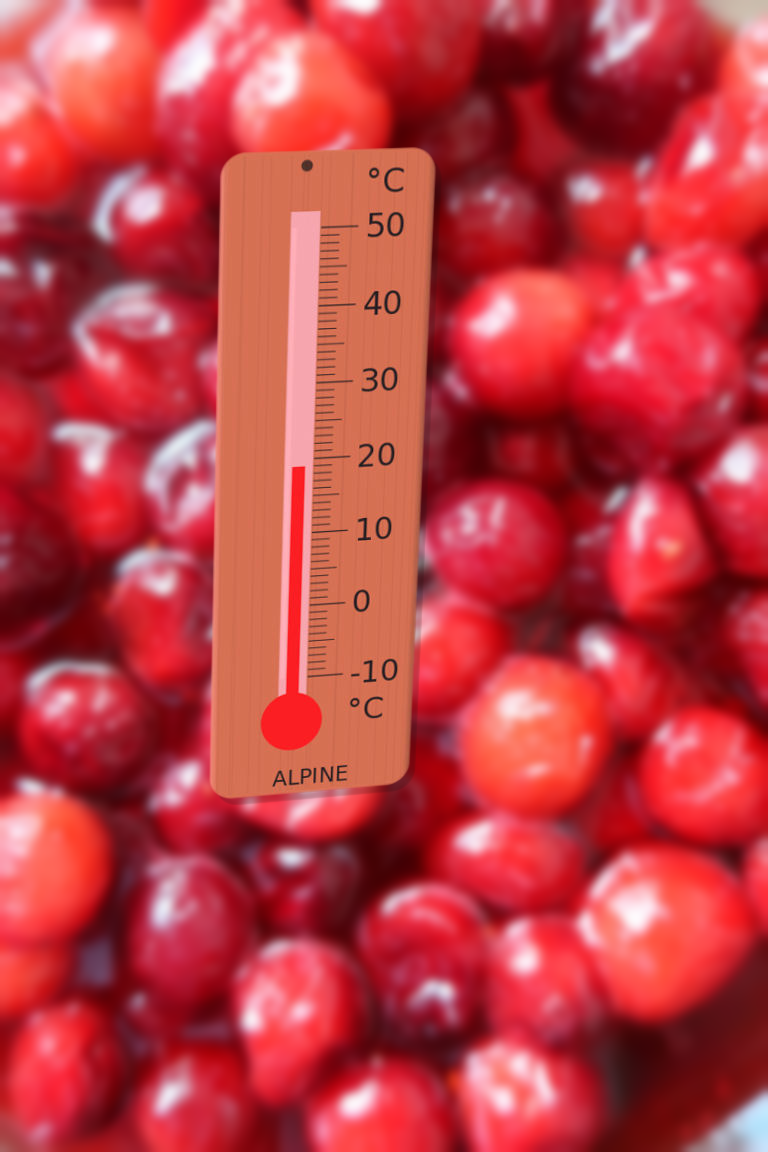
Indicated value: 19 °C
